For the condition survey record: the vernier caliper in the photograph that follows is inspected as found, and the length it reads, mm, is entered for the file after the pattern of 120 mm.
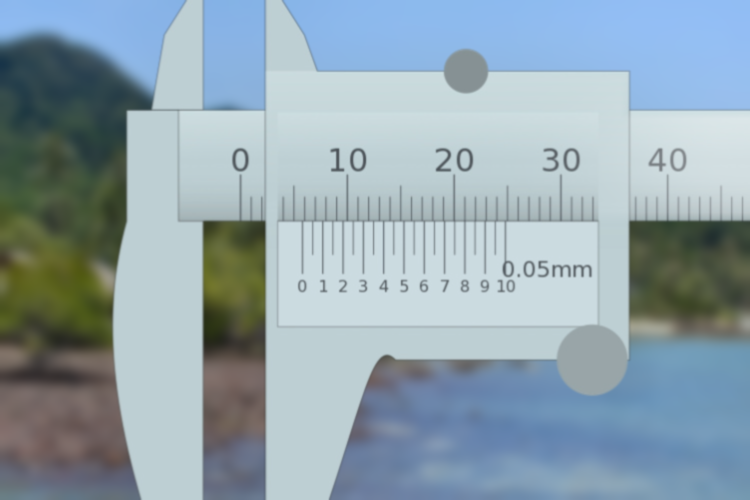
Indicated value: 5.8 mm
